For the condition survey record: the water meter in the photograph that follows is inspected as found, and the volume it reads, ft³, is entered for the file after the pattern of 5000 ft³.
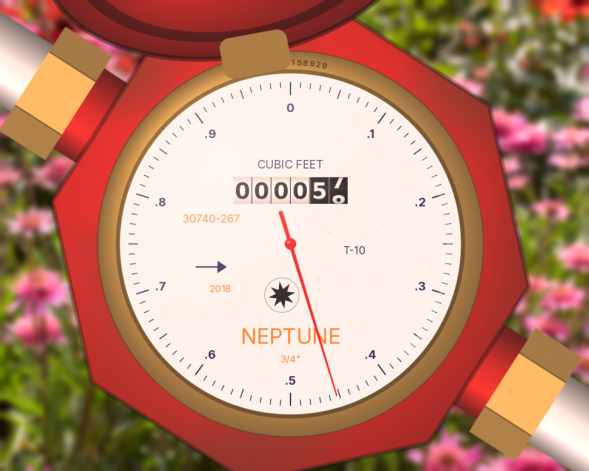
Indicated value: 57.45 ft³
